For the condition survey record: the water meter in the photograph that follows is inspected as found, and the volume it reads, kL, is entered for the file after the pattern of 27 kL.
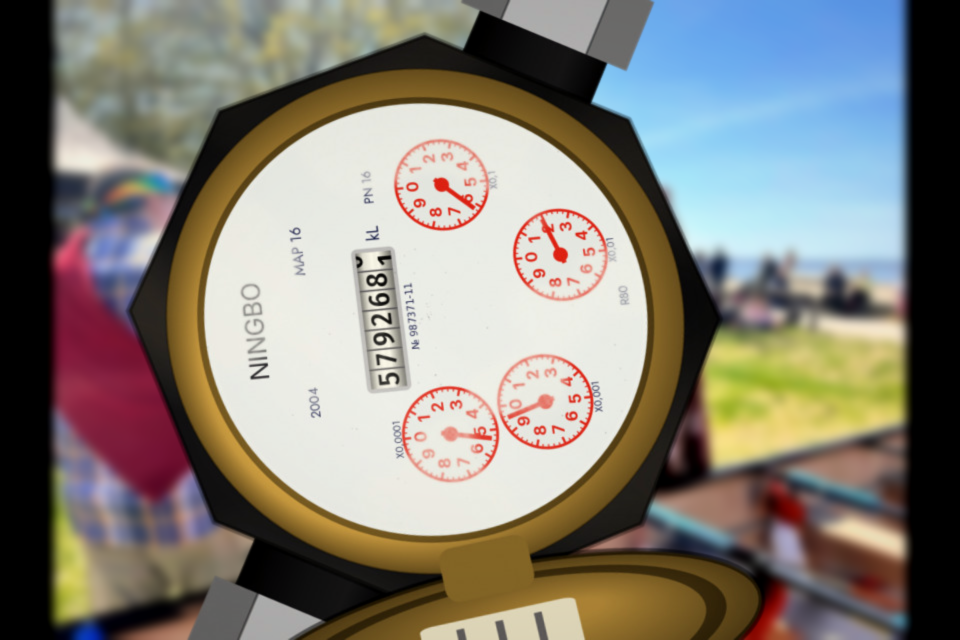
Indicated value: 5792680.6195 kL
